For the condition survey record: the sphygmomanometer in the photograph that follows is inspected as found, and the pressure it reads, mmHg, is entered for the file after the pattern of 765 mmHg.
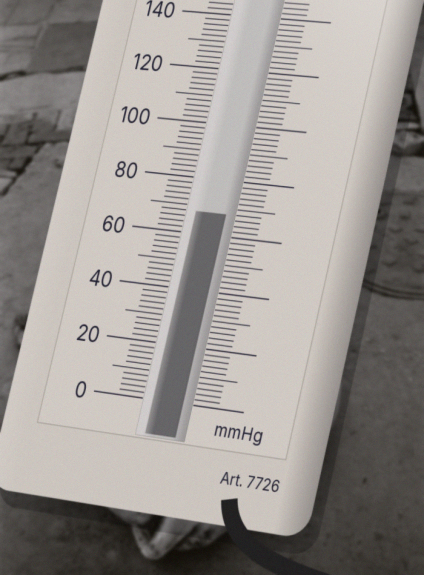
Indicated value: 68 mmHg
